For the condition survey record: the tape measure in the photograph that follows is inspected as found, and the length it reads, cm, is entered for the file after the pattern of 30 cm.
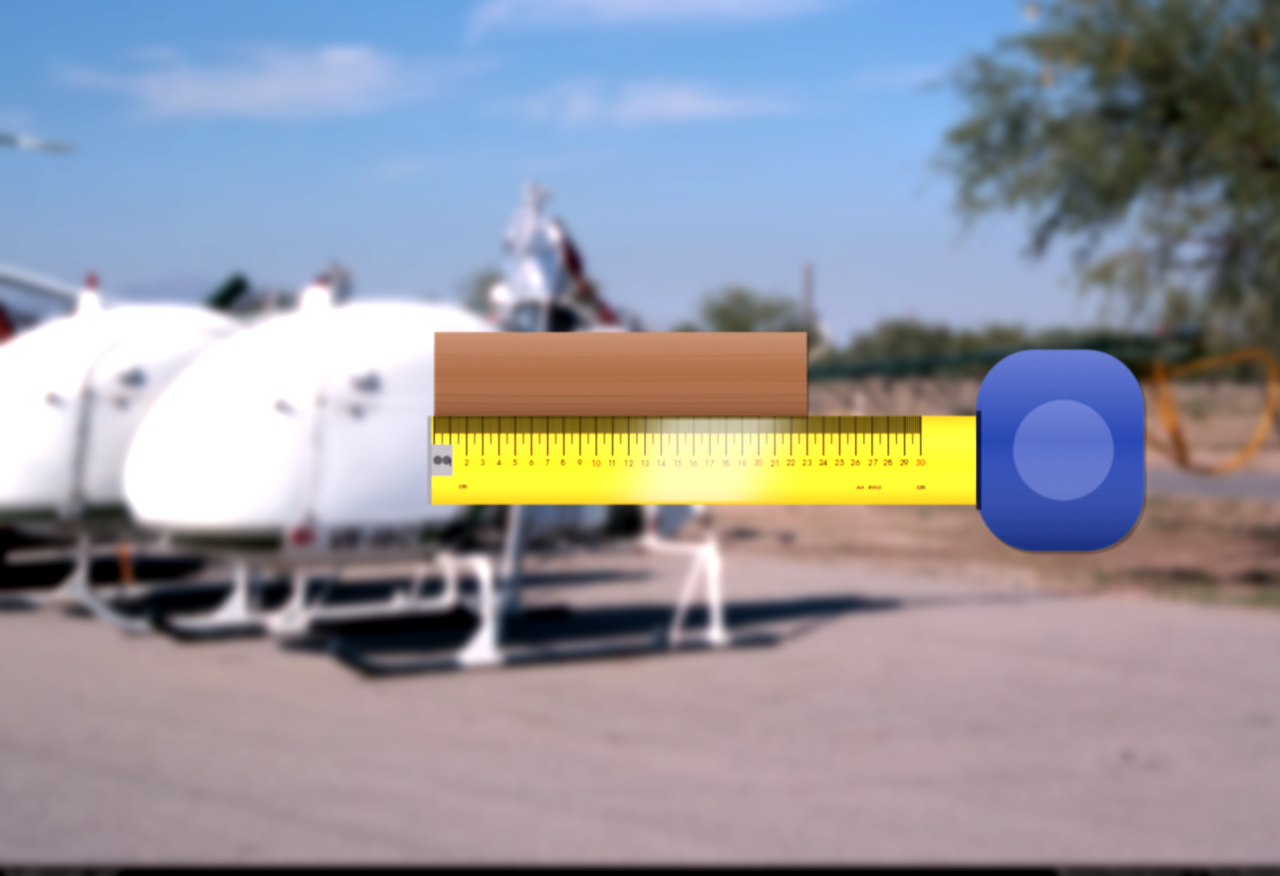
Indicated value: 23 cm
